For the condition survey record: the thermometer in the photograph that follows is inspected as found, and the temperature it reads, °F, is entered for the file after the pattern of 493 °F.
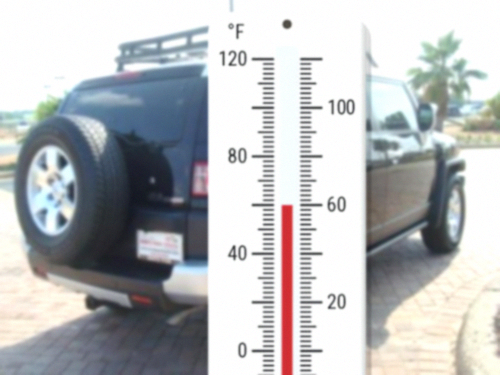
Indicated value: 60 °F
